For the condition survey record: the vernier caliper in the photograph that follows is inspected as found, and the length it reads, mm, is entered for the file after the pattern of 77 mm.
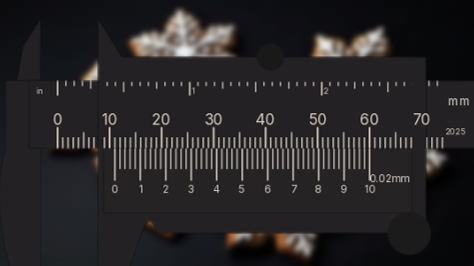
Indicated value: 11.0 mm
